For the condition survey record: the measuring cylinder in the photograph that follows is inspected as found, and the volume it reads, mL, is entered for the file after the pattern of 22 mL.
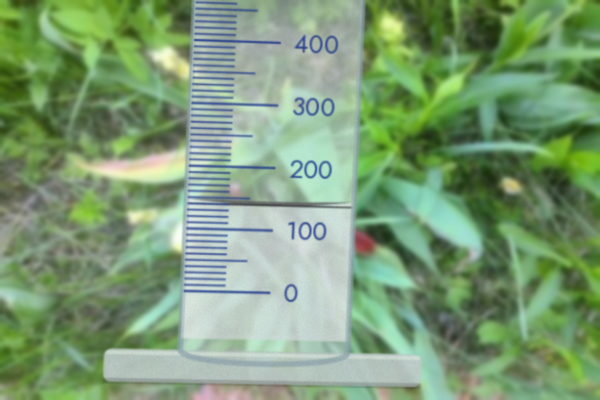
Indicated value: 140 mL
